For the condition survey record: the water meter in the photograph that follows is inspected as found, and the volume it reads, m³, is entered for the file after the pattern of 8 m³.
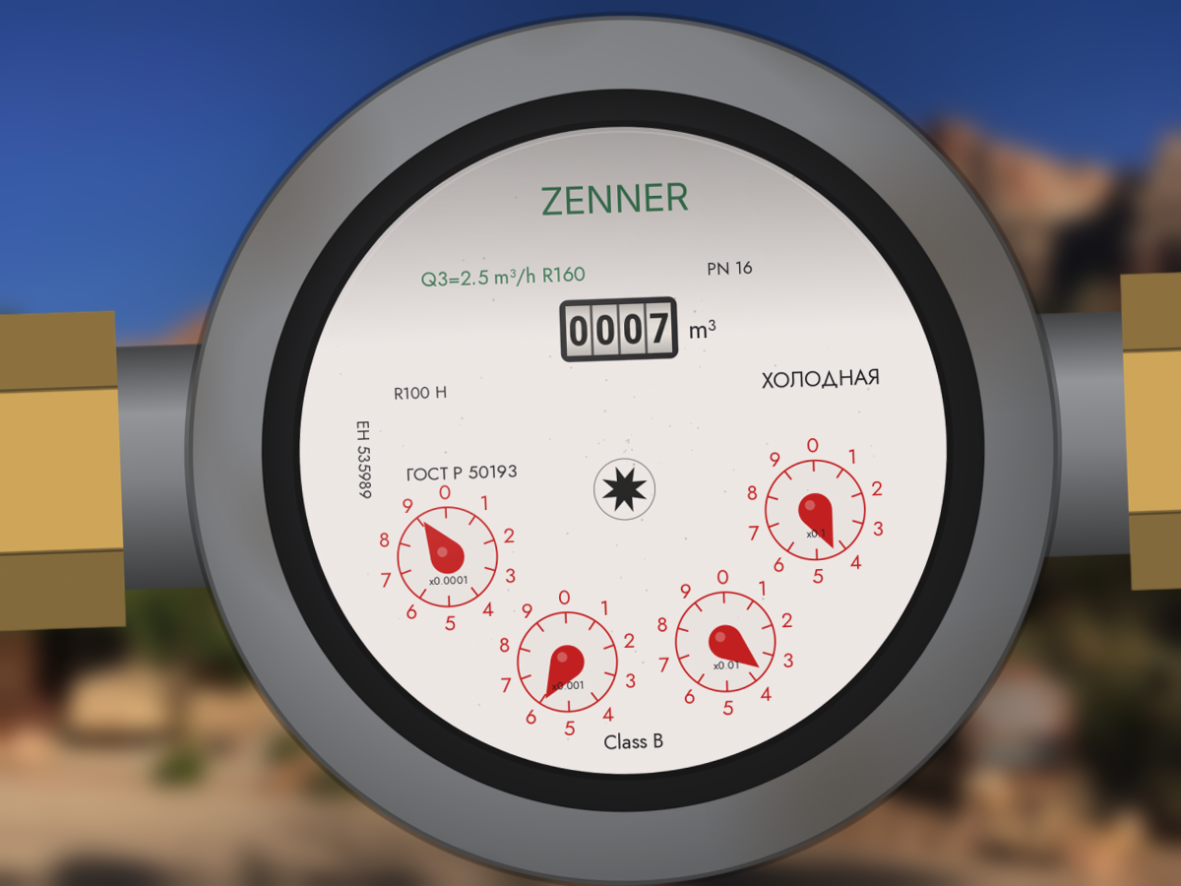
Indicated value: 7.4359 m³
